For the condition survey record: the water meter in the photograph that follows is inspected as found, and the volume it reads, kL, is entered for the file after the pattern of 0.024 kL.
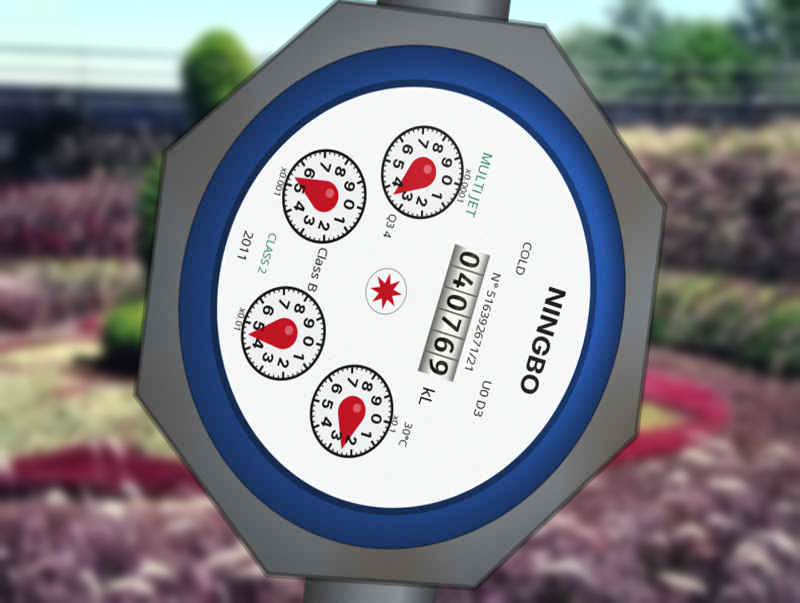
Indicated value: 40769.2453 kL
